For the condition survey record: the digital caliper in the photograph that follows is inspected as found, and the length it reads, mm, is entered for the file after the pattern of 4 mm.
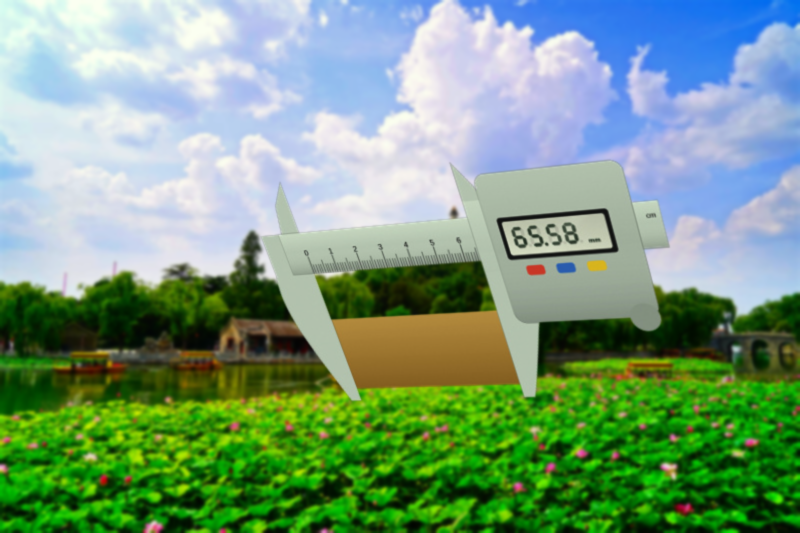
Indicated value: 65.58 mm
